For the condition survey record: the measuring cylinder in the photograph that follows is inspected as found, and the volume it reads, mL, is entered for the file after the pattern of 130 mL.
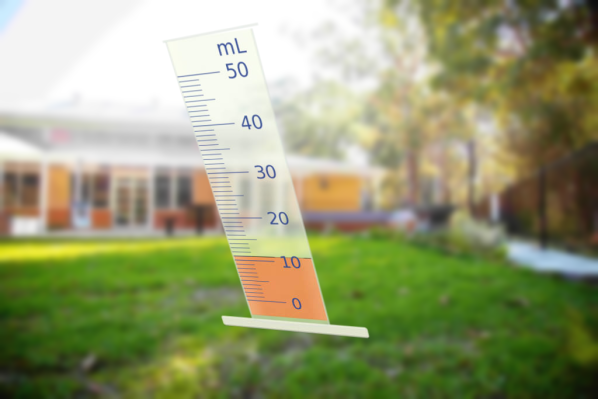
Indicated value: 11 mL
